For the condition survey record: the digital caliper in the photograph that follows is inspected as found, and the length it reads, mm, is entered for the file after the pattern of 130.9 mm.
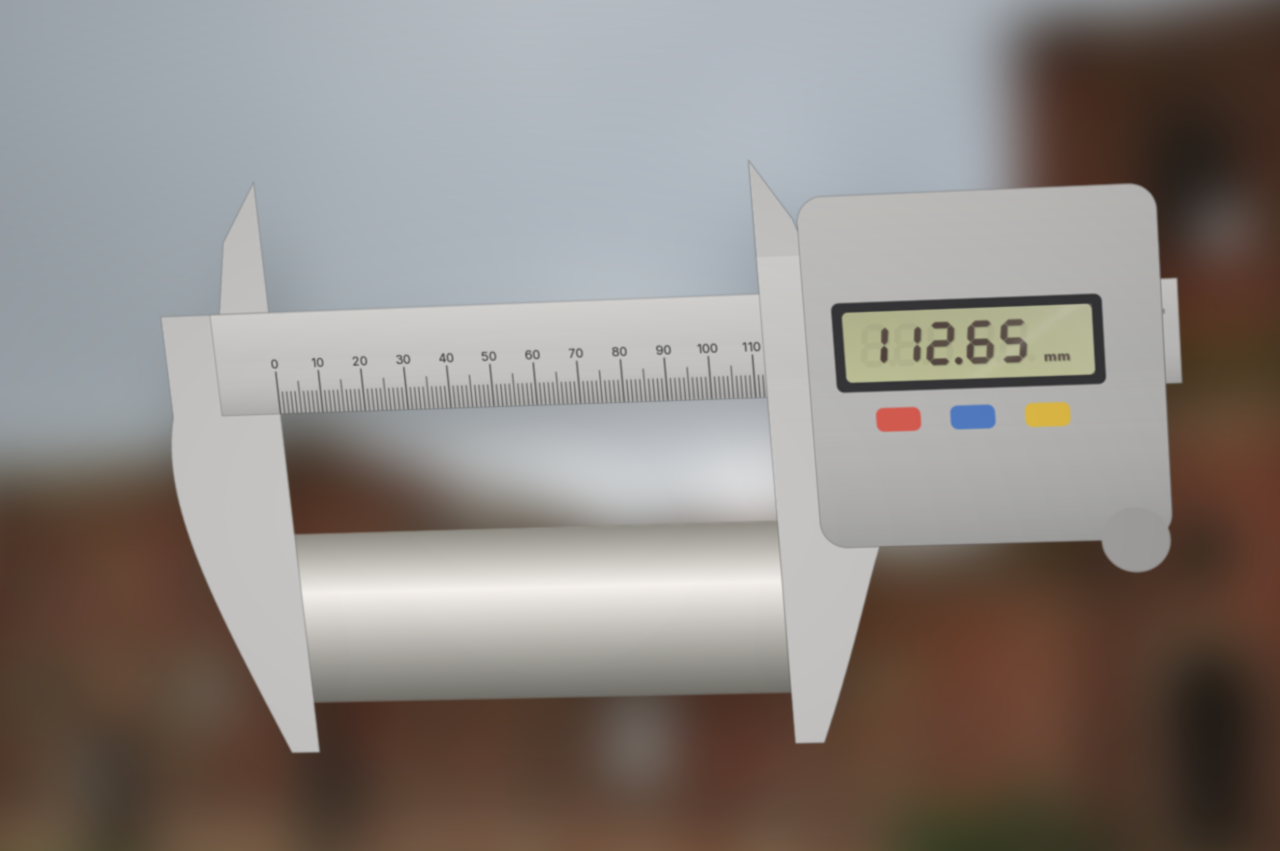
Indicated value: 112.65 mm
